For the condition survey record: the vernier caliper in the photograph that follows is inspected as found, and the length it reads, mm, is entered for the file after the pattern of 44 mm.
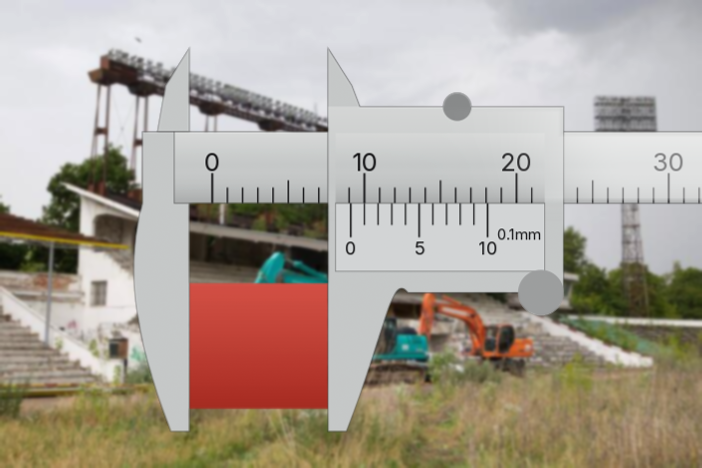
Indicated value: 9.1 mm
